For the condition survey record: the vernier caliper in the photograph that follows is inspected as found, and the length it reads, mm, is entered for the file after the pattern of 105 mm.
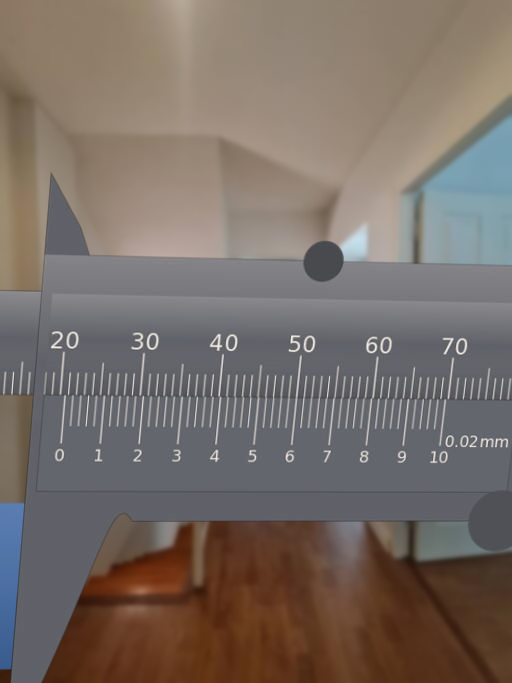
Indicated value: 20.6 mm
